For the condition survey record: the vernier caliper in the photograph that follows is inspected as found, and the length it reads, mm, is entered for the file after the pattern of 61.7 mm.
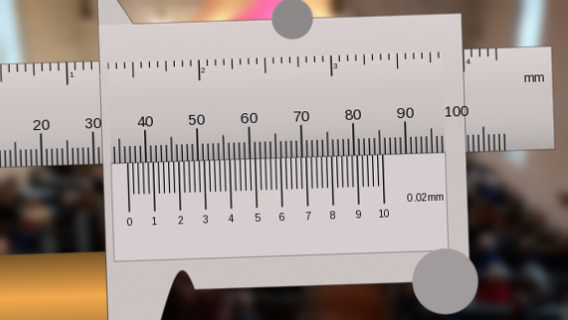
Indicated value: 36.5 mm
